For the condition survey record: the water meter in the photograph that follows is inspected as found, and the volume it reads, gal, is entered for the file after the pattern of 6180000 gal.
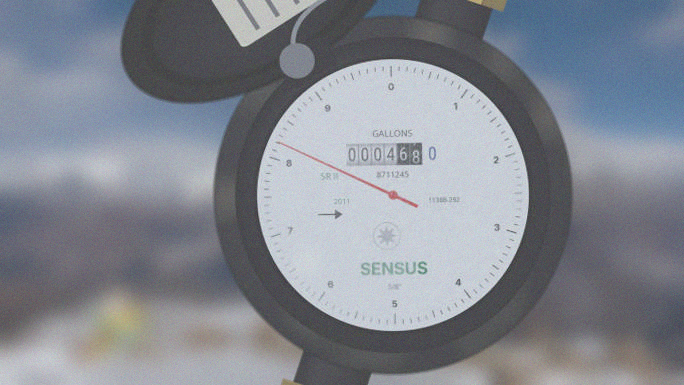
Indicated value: 4678.2 gal
